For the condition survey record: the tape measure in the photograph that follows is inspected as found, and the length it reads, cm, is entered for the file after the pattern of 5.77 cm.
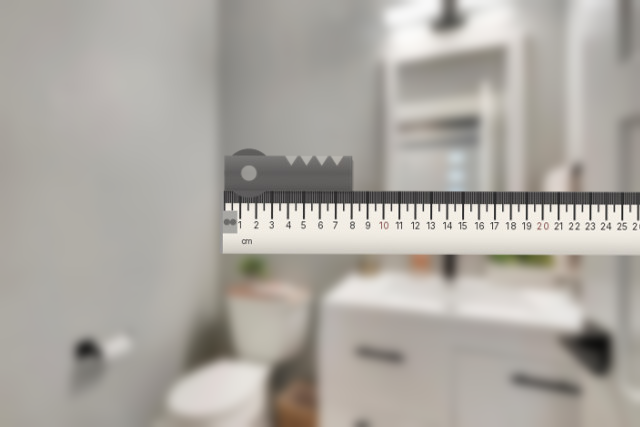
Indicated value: 8 cm
